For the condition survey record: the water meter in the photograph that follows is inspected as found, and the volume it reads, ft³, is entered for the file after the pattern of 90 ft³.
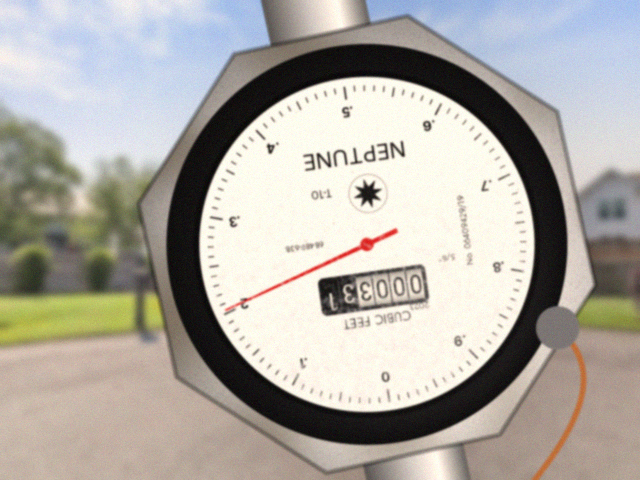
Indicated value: 331.20 ft³
